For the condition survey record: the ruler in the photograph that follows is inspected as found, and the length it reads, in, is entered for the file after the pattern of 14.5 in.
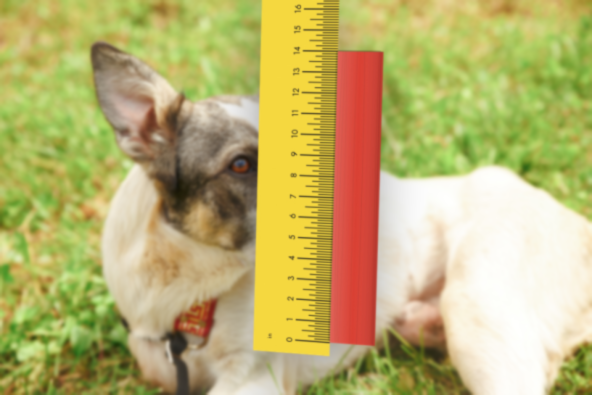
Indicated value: 14 in
